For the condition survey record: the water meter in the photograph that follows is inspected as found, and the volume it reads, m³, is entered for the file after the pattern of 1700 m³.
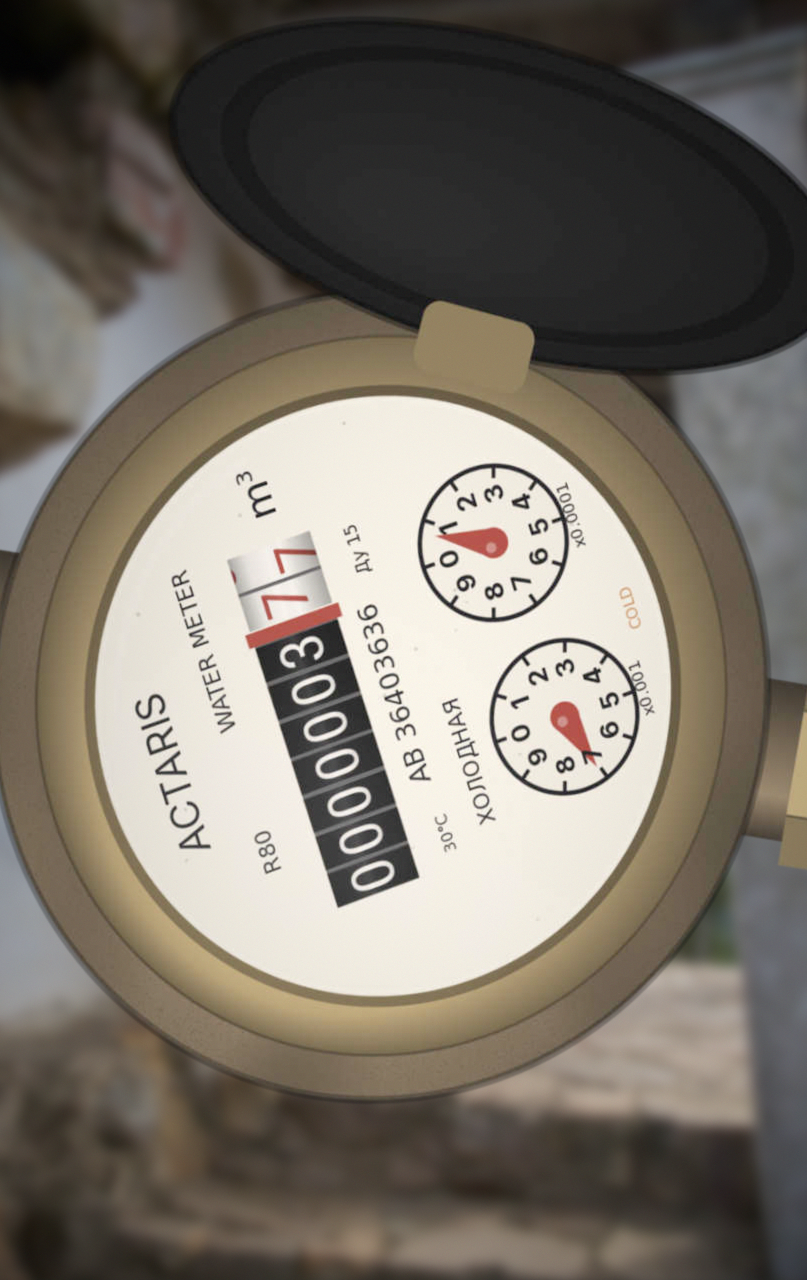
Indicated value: 3.7670 m³
